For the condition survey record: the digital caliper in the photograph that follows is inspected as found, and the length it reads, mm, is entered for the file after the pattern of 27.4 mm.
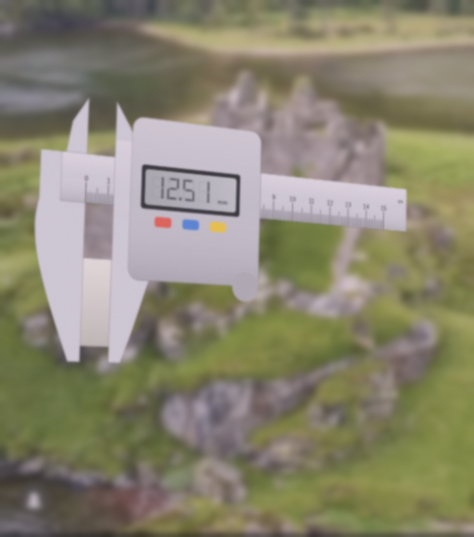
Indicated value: 12.51 mm
